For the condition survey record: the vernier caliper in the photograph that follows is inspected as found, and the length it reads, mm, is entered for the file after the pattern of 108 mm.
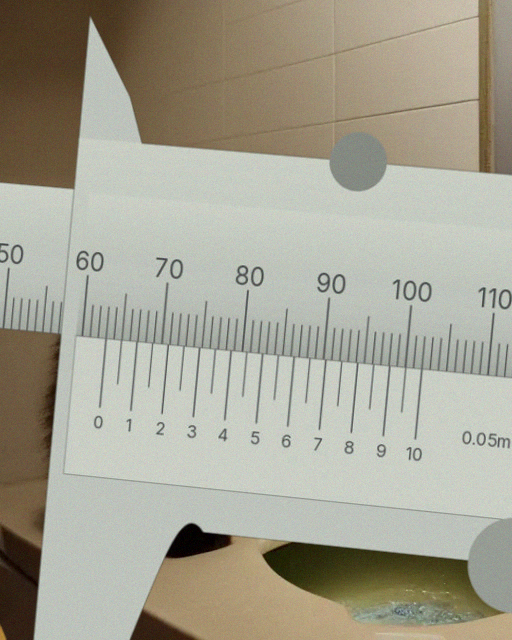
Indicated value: 63.0 mm
